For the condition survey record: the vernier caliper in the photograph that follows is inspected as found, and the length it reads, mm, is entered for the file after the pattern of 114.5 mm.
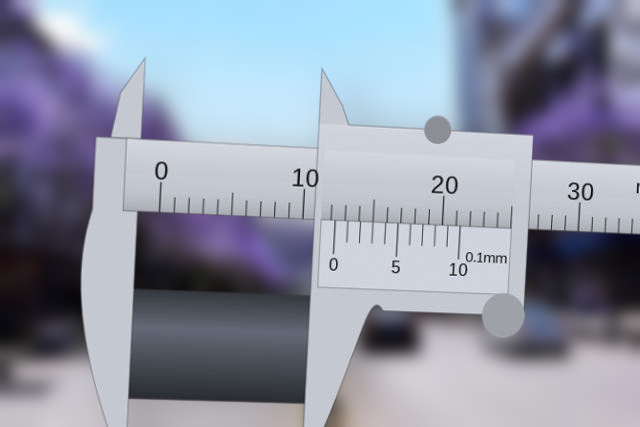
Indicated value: 12.3 mm
